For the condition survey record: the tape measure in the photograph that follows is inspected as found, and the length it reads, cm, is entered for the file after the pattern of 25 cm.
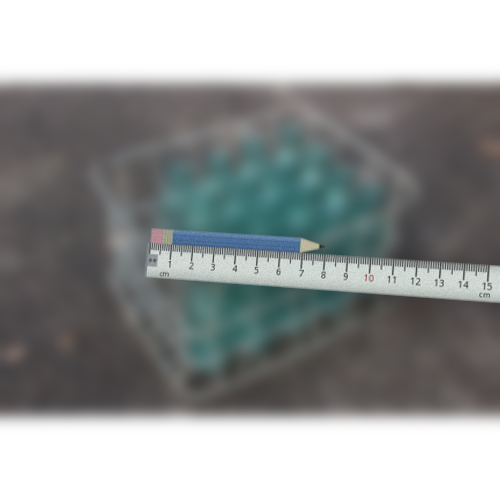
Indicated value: 8 cm
